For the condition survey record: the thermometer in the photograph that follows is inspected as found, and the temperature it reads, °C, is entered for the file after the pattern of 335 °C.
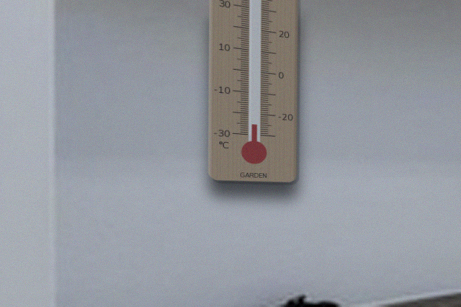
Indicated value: -25 °C
